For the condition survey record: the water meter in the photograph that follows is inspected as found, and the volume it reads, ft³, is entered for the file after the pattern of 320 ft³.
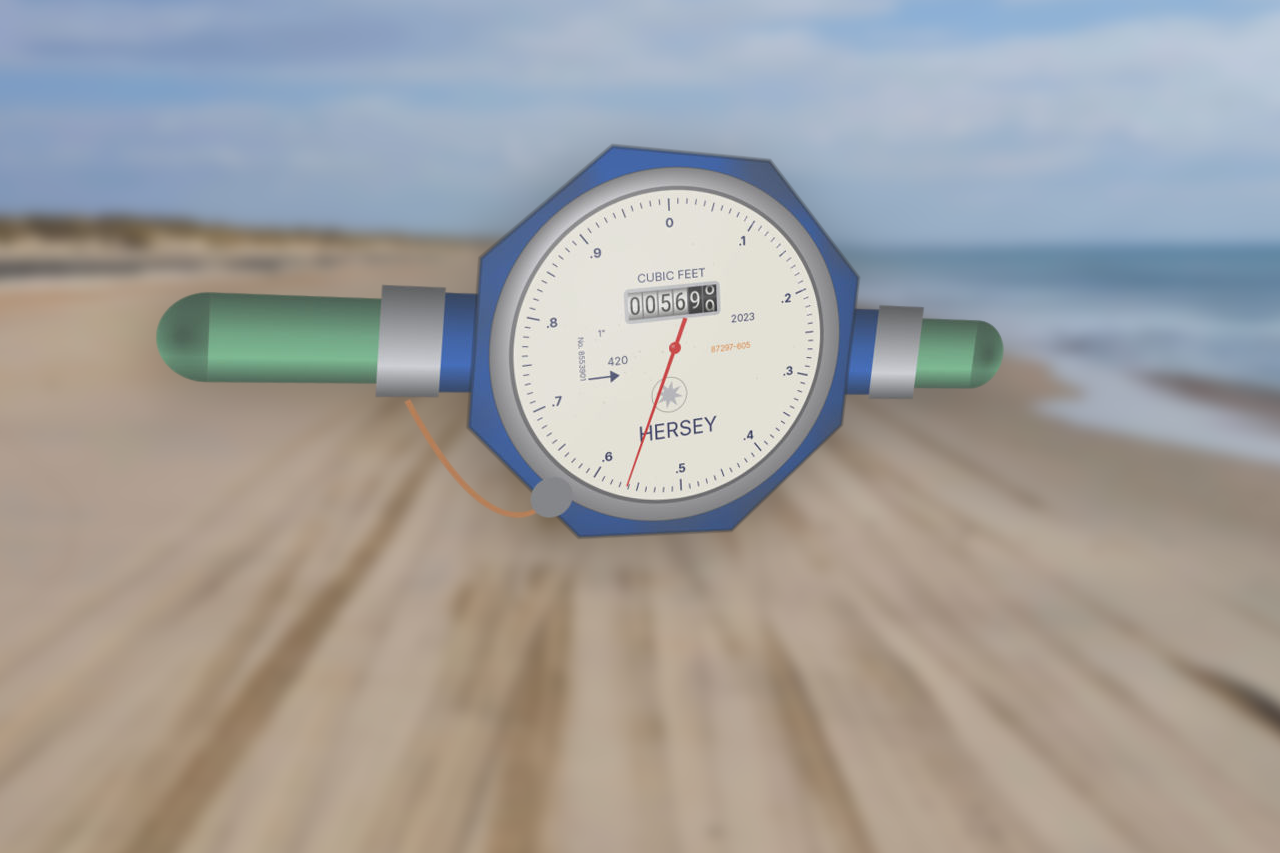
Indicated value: 5698.56 ft³
